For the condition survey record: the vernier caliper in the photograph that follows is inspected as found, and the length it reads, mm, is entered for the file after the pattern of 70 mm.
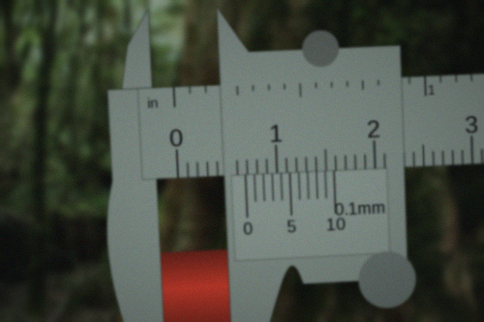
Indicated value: 6.8 mm
